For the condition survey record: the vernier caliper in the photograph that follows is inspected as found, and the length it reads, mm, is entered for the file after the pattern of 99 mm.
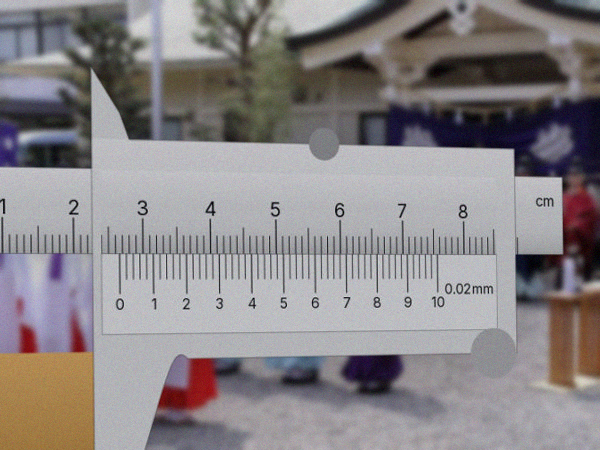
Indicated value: 26.6 mm
